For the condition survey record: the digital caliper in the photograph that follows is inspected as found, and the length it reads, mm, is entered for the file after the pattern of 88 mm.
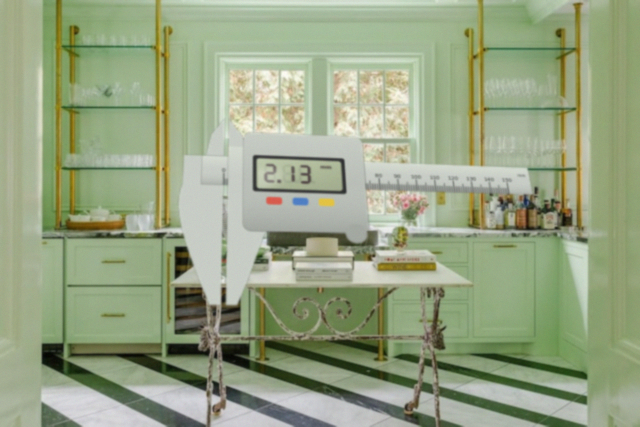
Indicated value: 2.13 mm
